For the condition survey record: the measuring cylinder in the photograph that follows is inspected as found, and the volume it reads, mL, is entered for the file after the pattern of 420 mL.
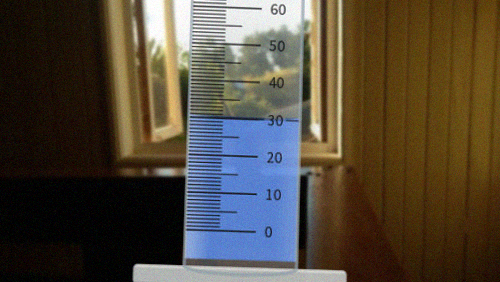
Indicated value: 30 mL
